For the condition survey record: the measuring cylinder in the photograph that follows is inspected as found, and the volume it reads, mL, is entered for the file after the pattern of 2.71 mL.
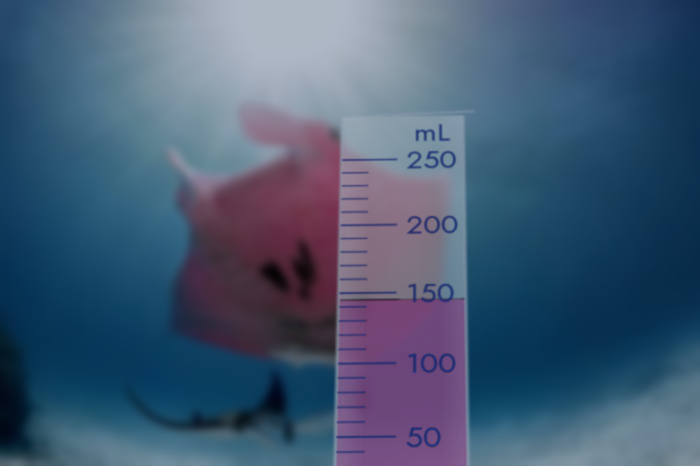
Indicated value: 145 mL
